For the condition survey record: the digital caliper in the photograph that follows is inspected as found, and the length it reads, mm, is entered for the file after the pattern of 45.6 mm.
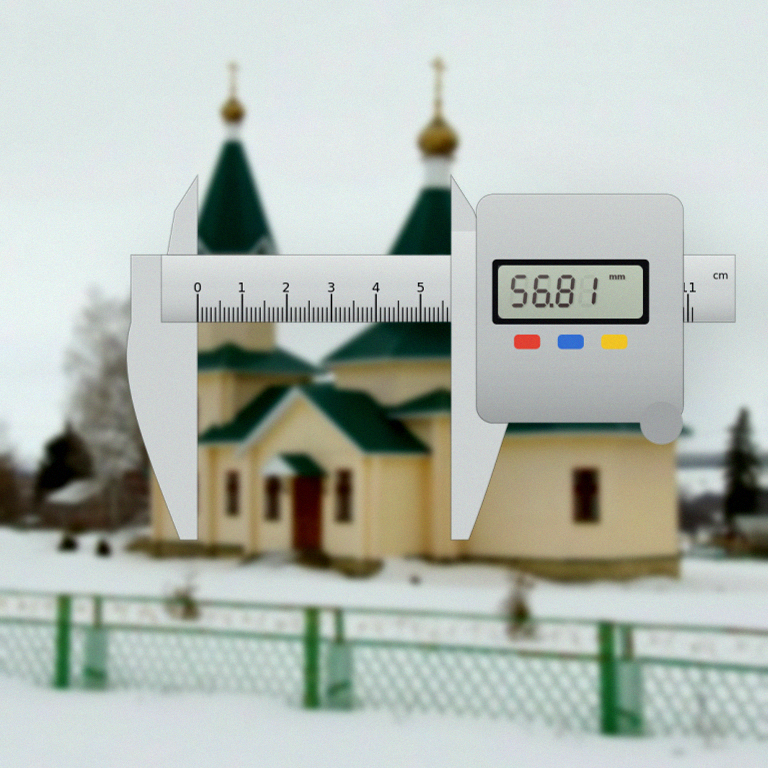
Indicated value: 56.81 mm
